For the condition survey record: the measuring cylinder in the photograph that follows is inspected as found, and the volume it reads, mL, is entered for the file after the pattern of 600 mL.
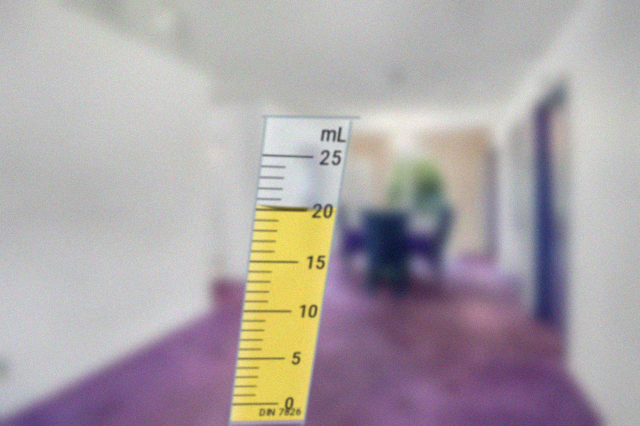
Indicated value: 20 mL
